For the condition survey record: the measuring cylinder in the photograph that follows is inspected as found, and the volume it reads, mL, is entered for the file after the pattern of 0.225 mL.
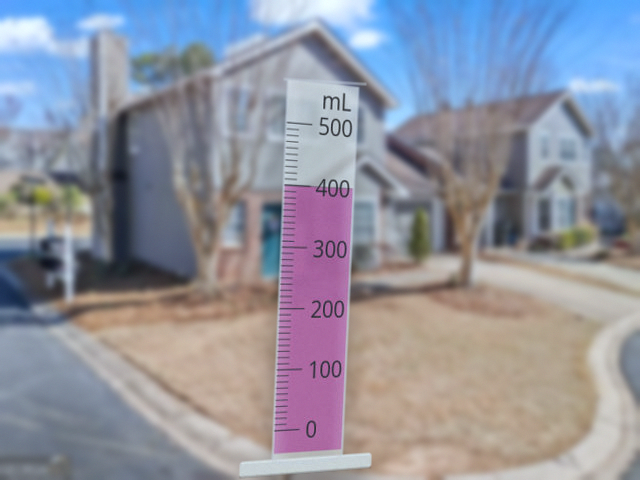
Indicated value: 400 mL
